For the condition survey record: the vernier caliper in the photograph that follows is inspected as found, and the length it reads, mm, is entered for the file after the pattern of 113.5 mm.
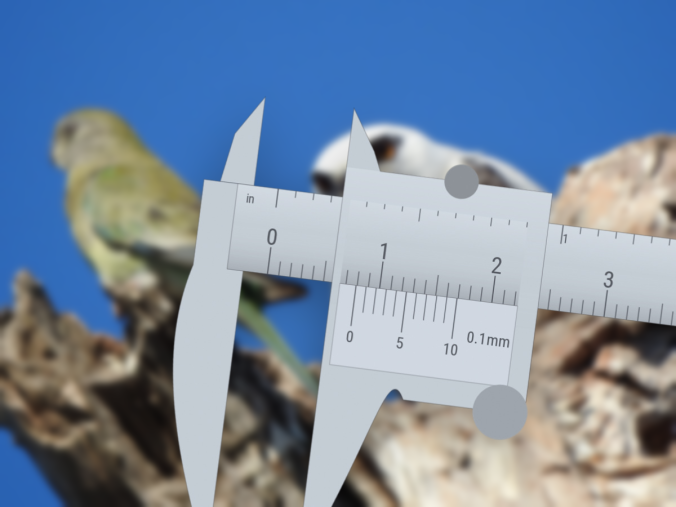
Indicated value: 7.9 mm
